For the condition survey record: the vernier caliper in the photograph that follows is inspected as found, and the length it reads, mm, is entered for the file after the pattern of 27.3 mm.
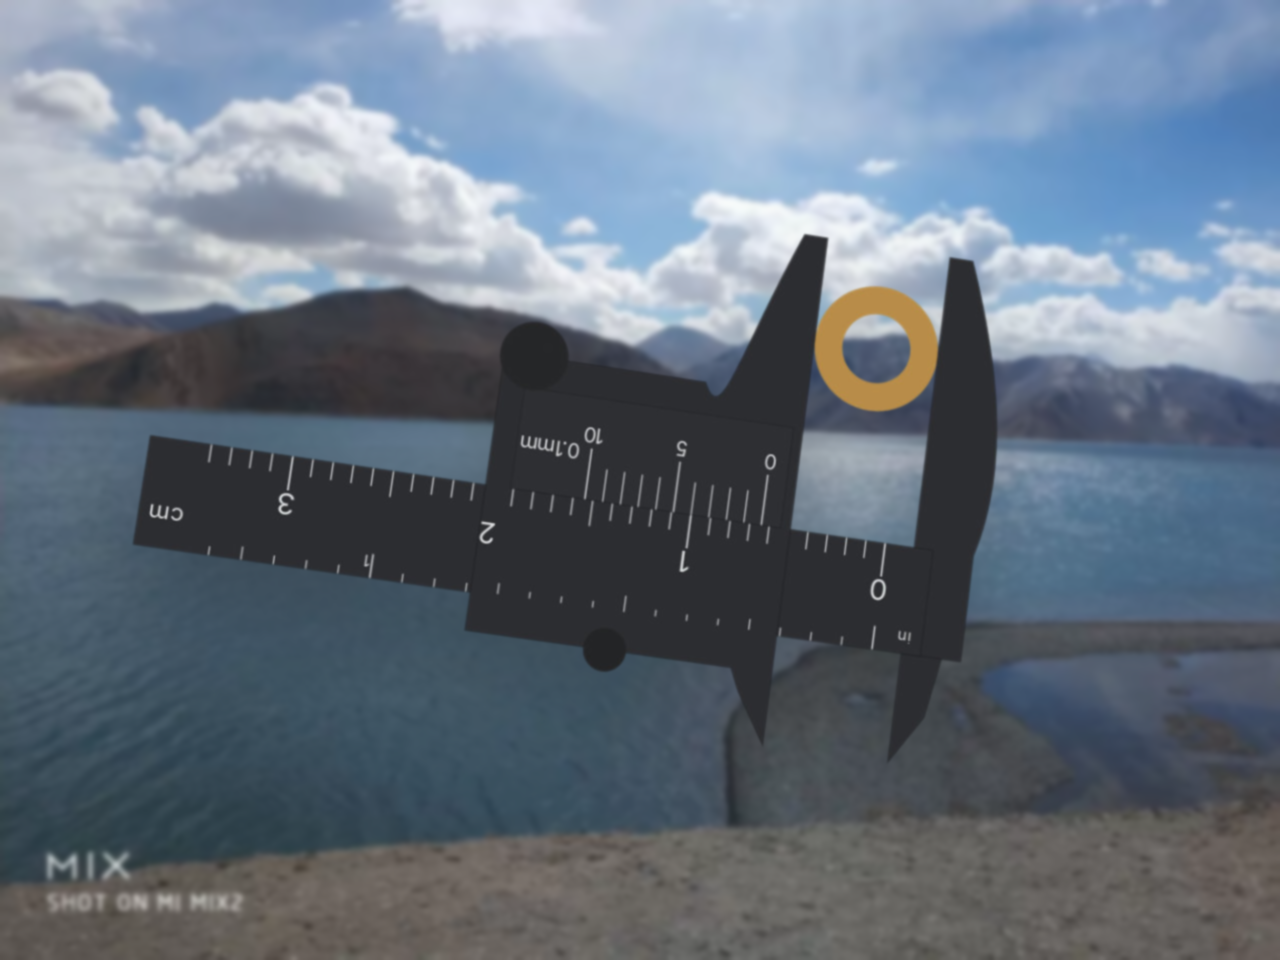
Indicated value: 6.4 mm
